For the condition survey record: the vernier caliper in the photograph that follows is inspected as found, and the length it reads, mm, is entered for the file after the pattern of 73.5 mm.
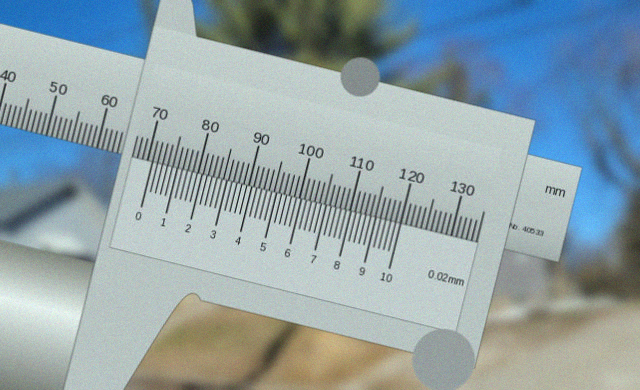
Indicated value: 71.0 mm
